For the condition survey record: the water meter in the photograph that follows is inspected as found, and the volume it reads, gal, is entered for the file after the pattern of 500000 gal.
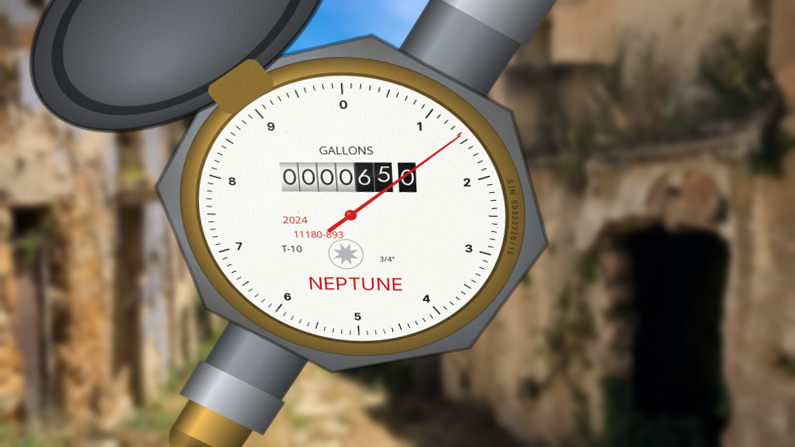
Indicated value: 651.4 gal
